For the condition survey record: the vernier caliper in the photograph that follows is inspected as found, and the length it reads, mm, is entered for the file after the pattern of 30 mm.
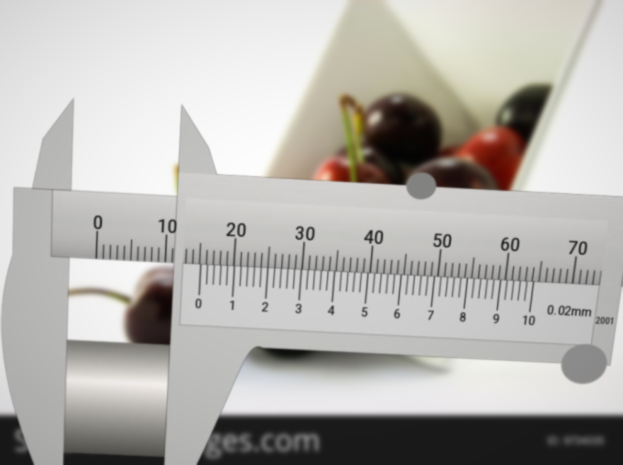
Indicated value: 15.2 mm
